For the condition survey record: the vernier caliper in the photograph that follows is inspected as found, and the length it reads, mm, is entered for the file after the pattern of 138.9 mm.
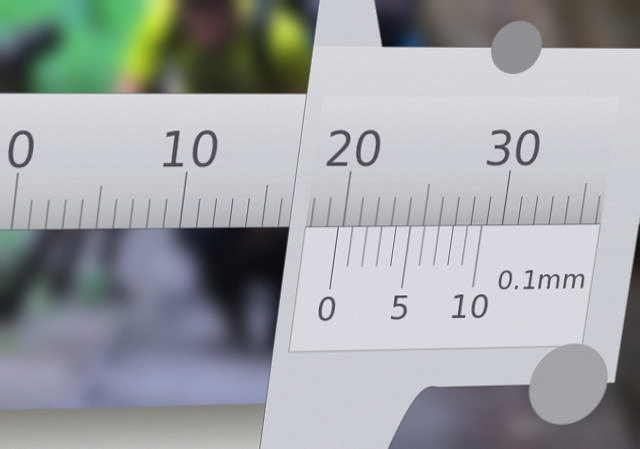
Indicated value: 19.7 mm
